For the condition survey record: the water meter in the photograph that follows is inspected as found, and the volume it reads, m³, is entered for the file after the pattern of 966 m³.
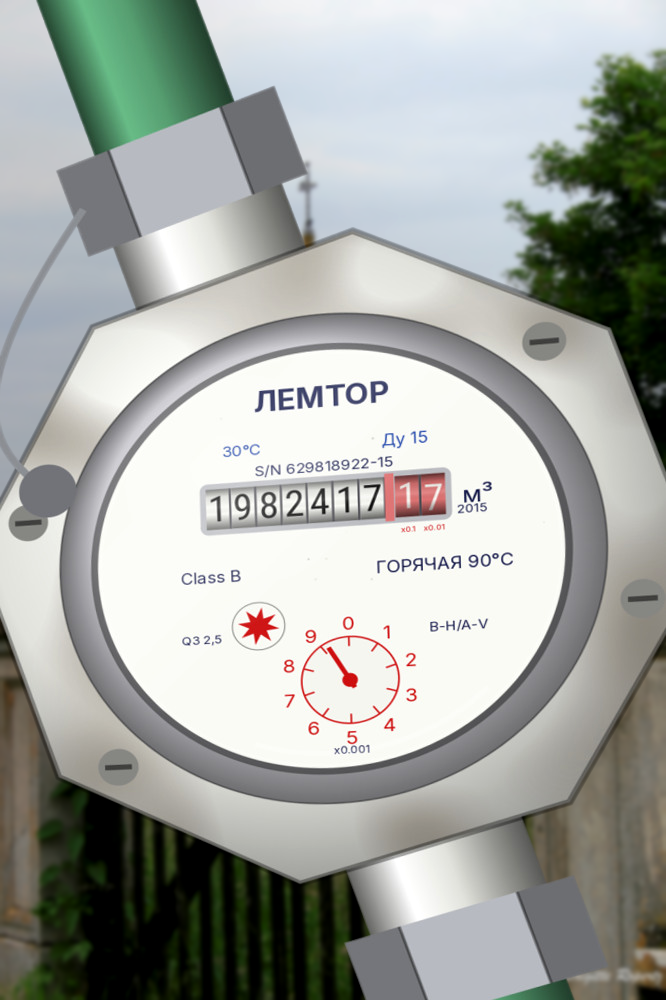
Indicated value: 1982417.169 m³
